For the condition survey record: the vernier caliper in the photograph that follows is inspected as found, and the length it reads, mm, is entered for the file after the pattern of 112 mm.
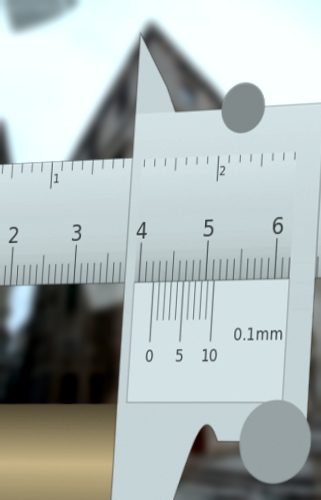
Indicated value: 42.2 mm
